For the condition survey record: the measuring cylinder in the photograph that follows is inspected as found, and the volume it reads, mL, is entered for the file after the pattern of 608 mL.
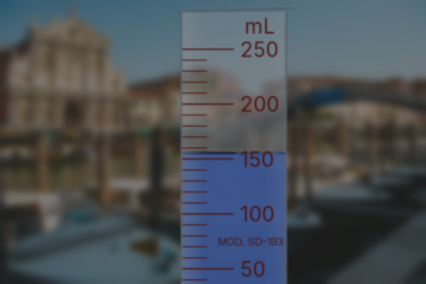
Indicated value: 155 mL
